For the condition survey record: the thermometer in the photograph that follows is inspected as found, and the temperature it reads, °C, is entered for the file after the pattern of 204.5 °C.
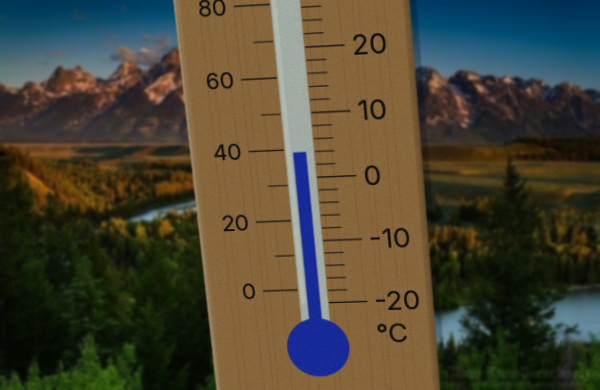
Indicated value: 4 °C
